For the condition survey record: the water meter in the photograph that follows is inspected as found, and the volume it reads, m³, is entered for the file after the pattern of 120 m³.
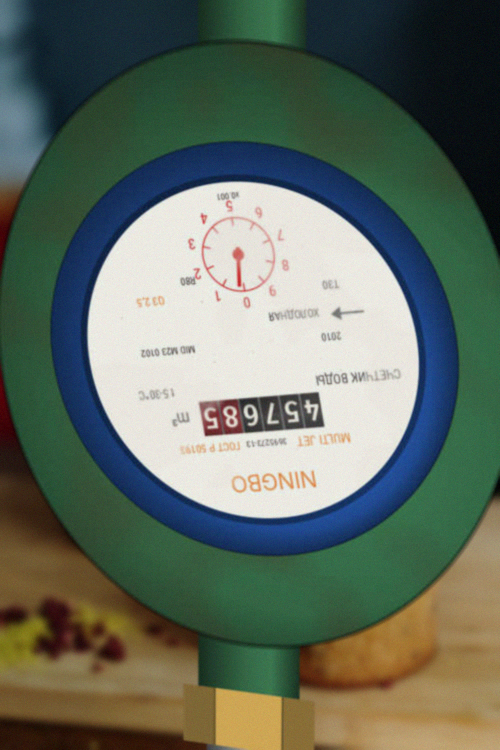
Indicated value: 4576.850 m³
